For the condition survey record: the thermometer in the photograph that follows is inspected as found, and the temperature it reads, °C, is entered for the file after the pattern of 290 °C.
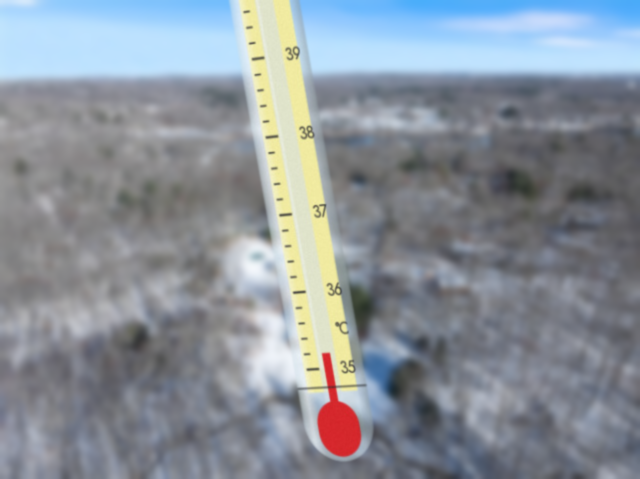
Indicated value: 35.2 °C
